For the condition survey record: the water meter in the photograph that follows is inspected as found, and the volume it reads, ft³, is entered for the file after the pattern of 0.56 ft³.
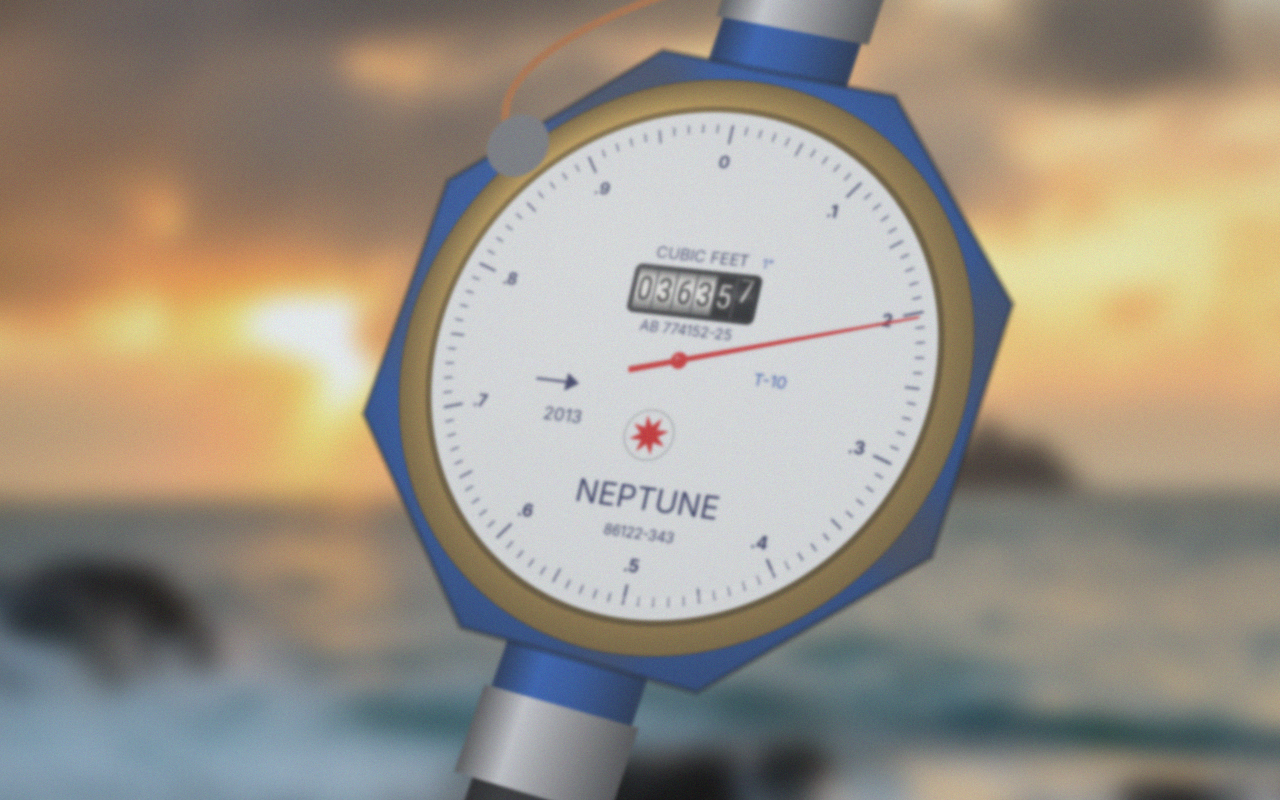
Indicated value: 36357.20 ft³
